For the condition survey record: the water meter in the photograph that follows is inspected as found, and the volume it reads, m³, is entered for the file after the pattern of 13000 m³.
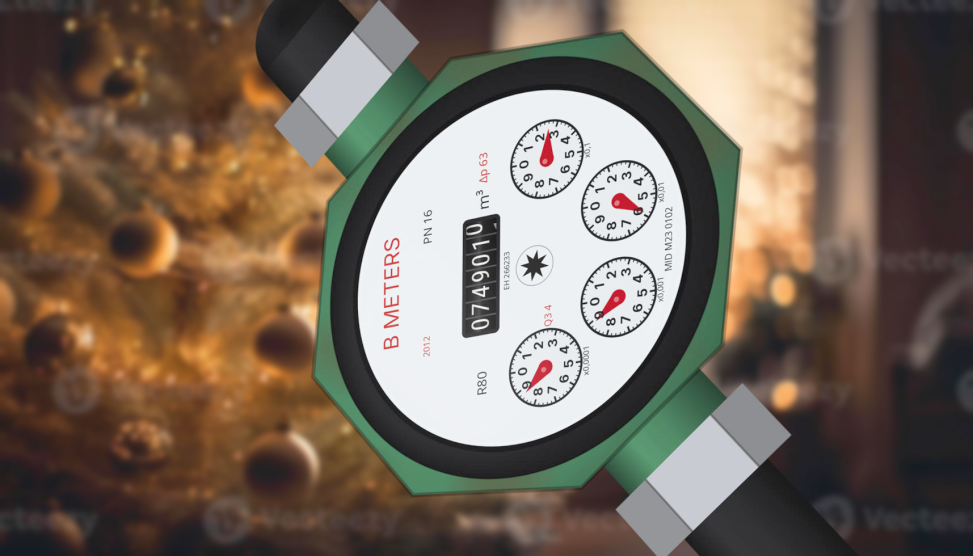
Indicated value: 749010.2588 m³
